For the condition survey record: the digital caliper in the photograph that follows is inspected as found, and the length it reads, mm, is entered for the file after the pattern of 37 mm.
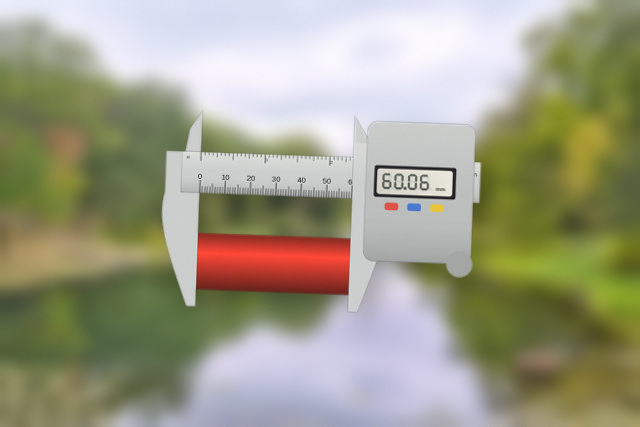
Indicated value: 60.06 mm
